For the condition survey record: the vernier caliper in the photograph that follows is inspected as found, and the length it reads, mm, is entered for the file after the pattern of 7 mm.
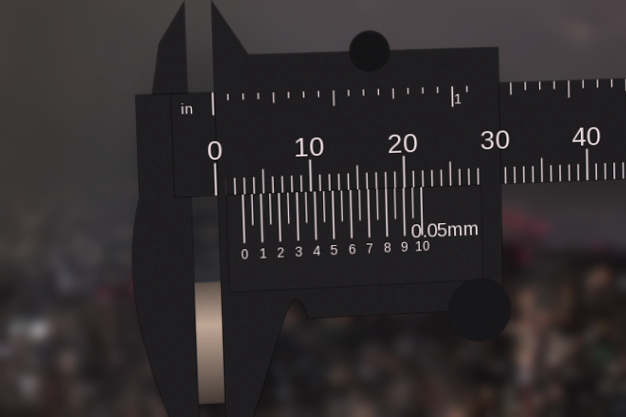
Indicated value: 2.8 mm
